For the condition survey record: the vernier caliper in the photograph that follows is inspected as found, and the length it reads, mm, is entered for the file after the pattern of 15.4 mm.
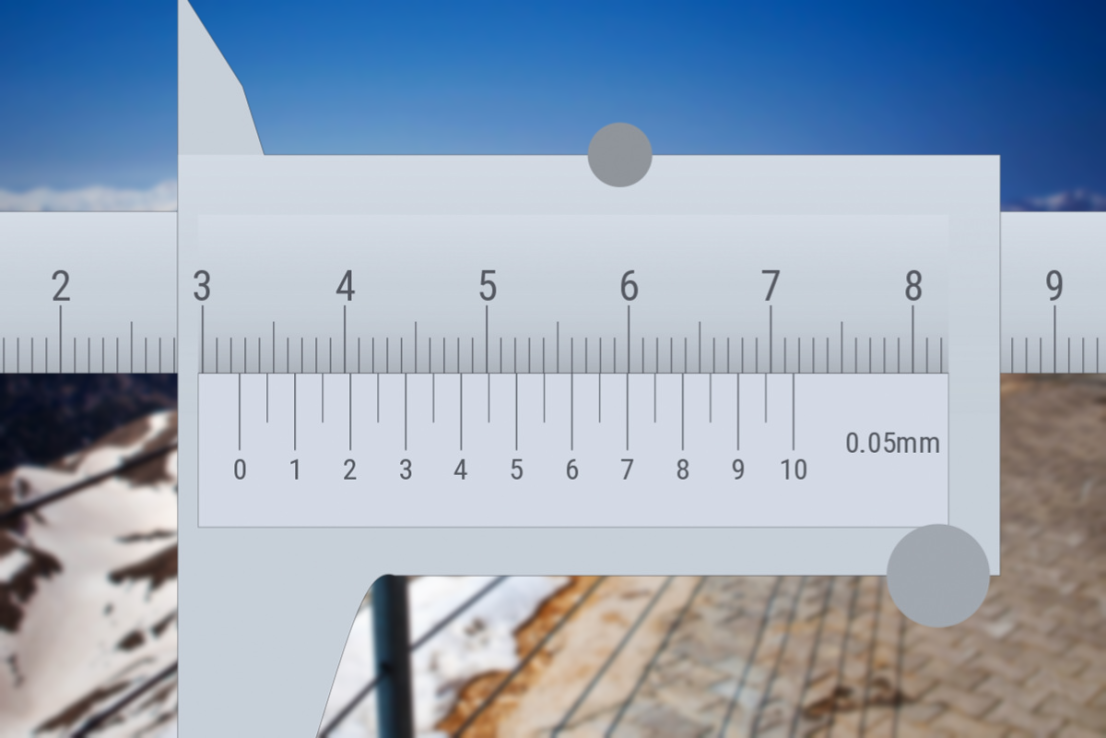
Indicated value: 32.6 mm
